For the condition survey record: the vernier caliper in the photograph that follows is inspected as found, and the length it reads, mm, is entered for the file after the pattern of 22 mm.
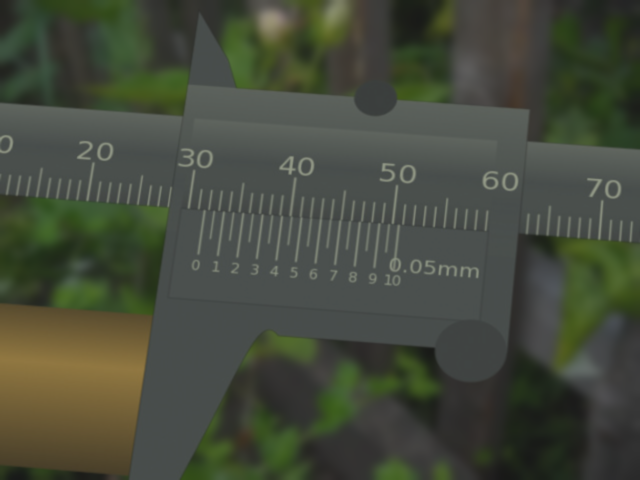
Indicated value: 31.6 mm
